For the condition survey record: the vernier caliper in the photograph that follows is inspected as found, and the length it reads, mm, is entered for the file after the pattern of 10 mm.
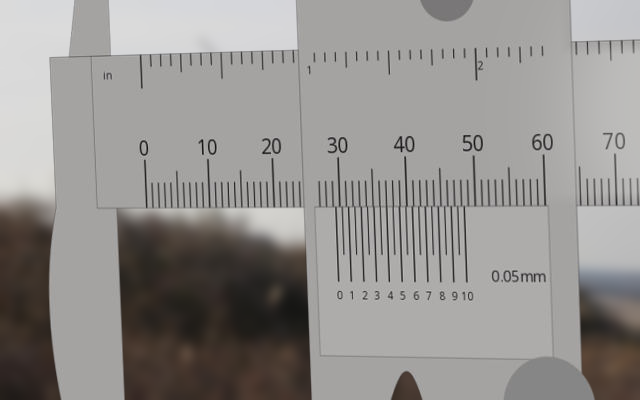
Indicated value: 29.4 mm
